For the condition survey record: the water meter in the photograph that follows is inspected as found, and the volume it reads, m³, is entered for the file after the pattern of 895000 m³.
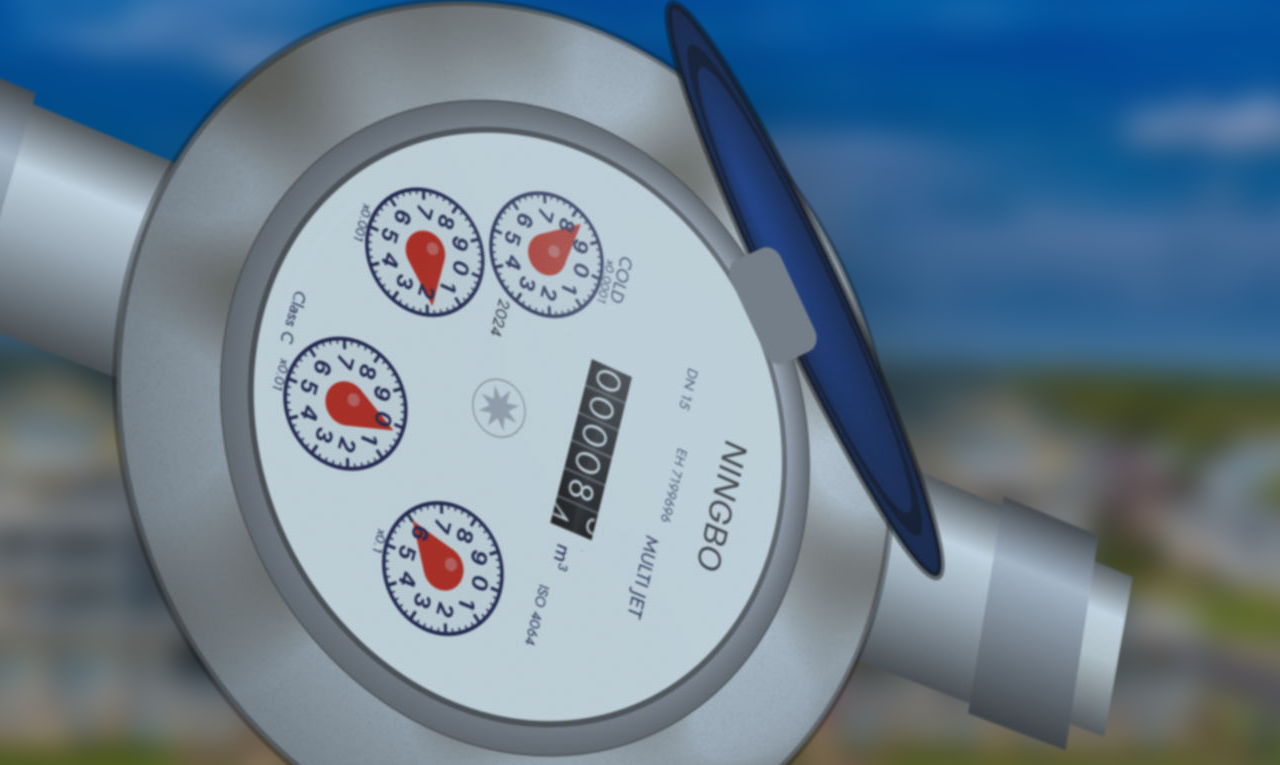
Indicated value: 83.6018 m³
